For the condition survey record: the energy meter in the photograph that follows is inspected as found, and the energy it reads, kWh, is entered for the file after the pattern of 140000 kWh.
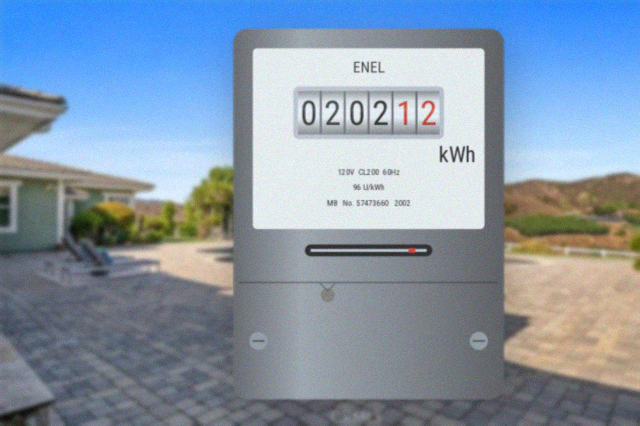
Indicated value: 202.12 kWh
